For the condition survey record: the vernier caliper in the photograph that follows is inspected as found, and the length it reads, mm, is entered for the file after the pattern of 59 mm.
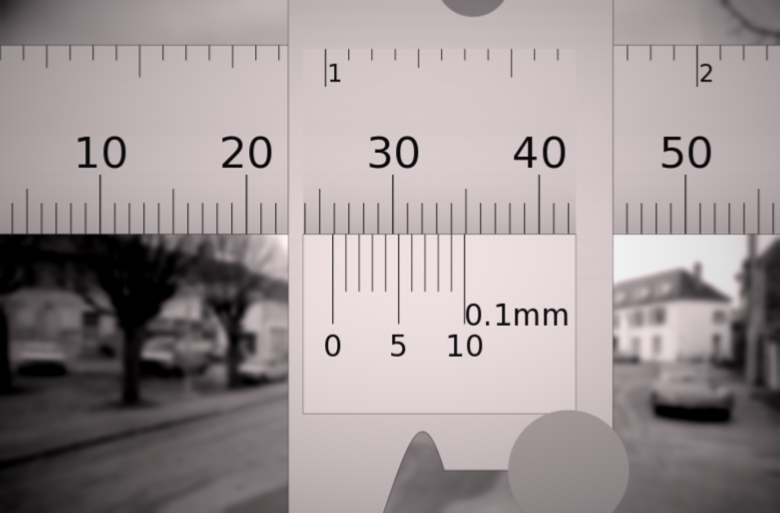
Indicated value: 25.9 mm
